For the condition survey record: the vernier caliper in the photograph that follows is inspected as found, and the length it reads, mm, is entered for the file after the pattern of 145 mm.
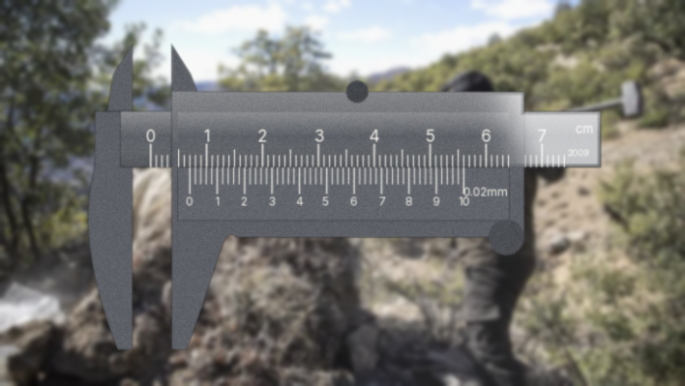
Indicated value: 7.0 mm
